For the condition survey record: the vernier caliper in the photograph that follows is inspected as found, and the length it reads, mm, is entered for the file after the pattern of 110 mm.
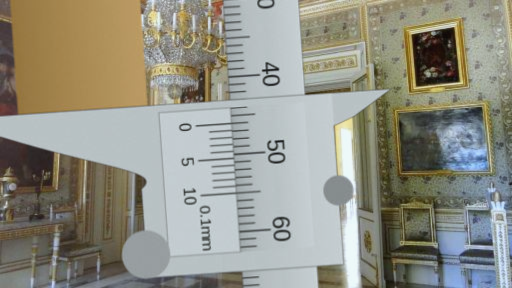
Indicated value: 46.0 mm
